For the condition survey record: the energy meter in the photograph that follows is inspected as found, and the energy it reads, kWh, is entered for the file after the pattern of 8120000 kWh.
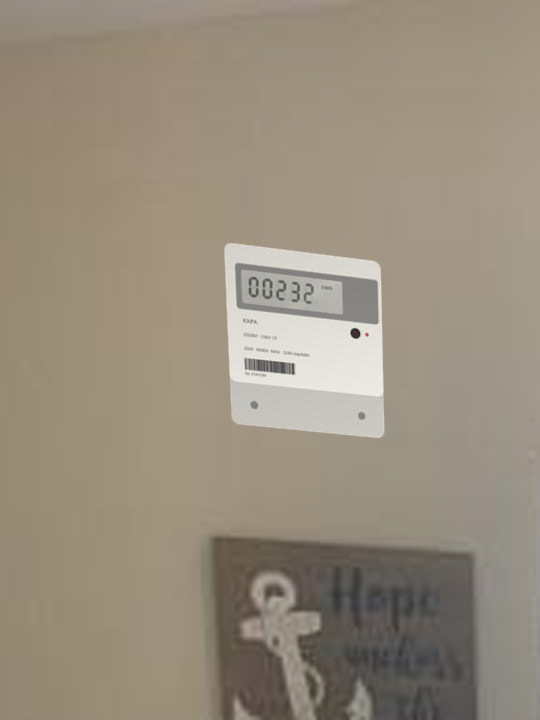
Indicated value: 232 kWh
